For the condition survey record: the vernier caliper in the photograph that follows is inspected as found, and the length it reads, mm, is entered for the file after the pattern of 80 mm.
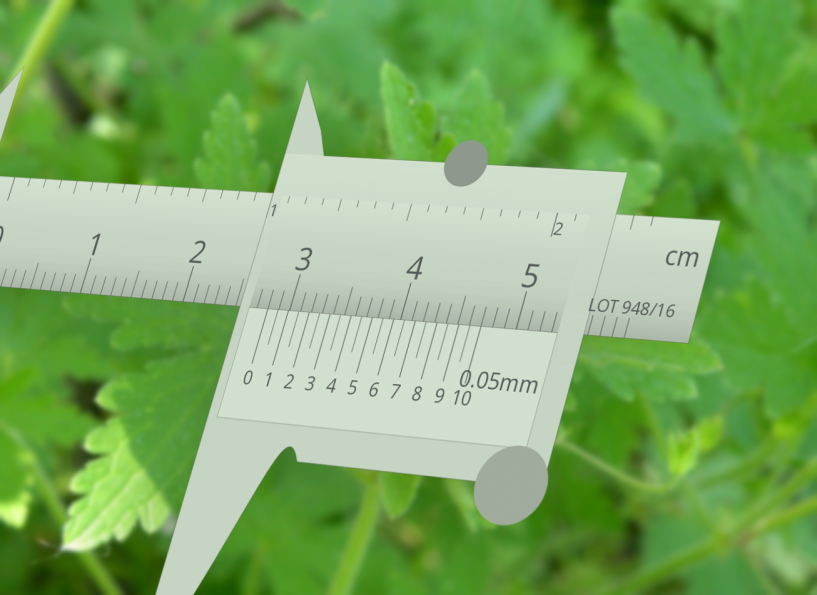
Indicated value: 28.0 mm
